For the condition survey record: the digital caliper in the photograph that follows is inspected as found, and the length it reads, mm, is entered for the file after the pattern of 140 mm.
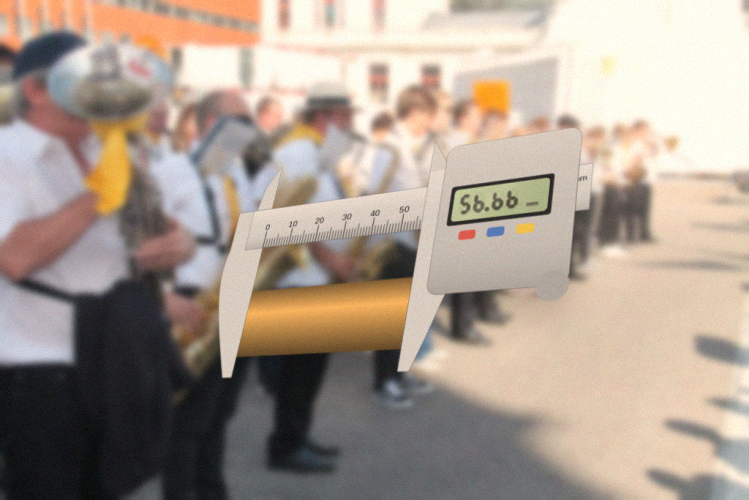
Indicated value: 56.66 mm
